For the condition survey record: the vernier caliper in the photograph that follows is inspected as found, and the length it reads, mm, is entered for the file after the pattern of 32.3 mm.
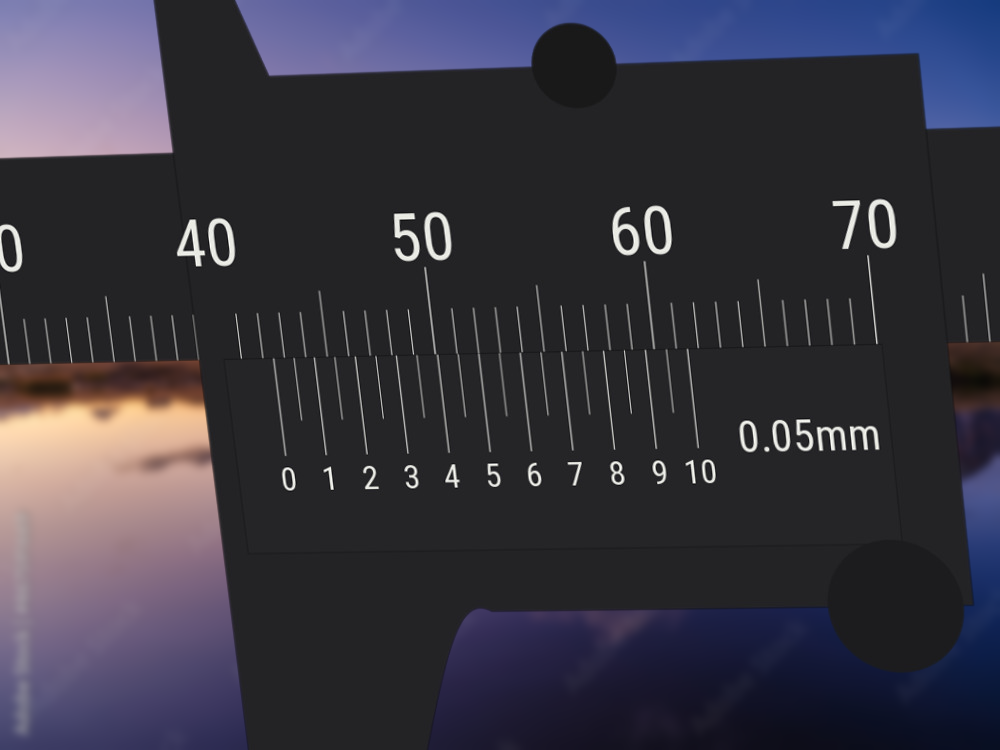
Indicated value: 42.5 mm
